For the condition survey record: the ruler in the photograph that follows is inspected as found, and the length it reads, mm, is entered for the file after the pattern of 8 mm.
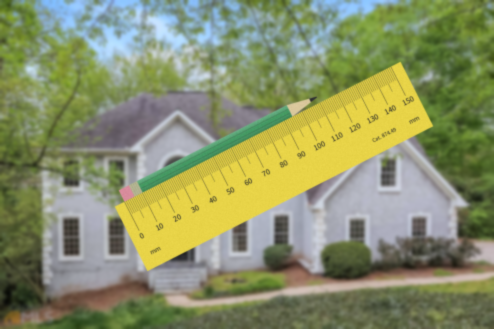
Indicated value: 110 mm
